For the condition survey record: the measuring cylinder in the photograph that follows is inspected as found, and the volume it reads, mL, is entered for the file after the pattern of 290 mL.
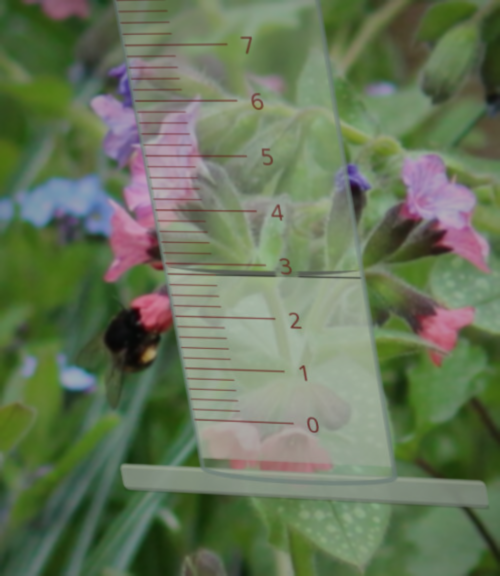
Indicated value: 2.8 mL
